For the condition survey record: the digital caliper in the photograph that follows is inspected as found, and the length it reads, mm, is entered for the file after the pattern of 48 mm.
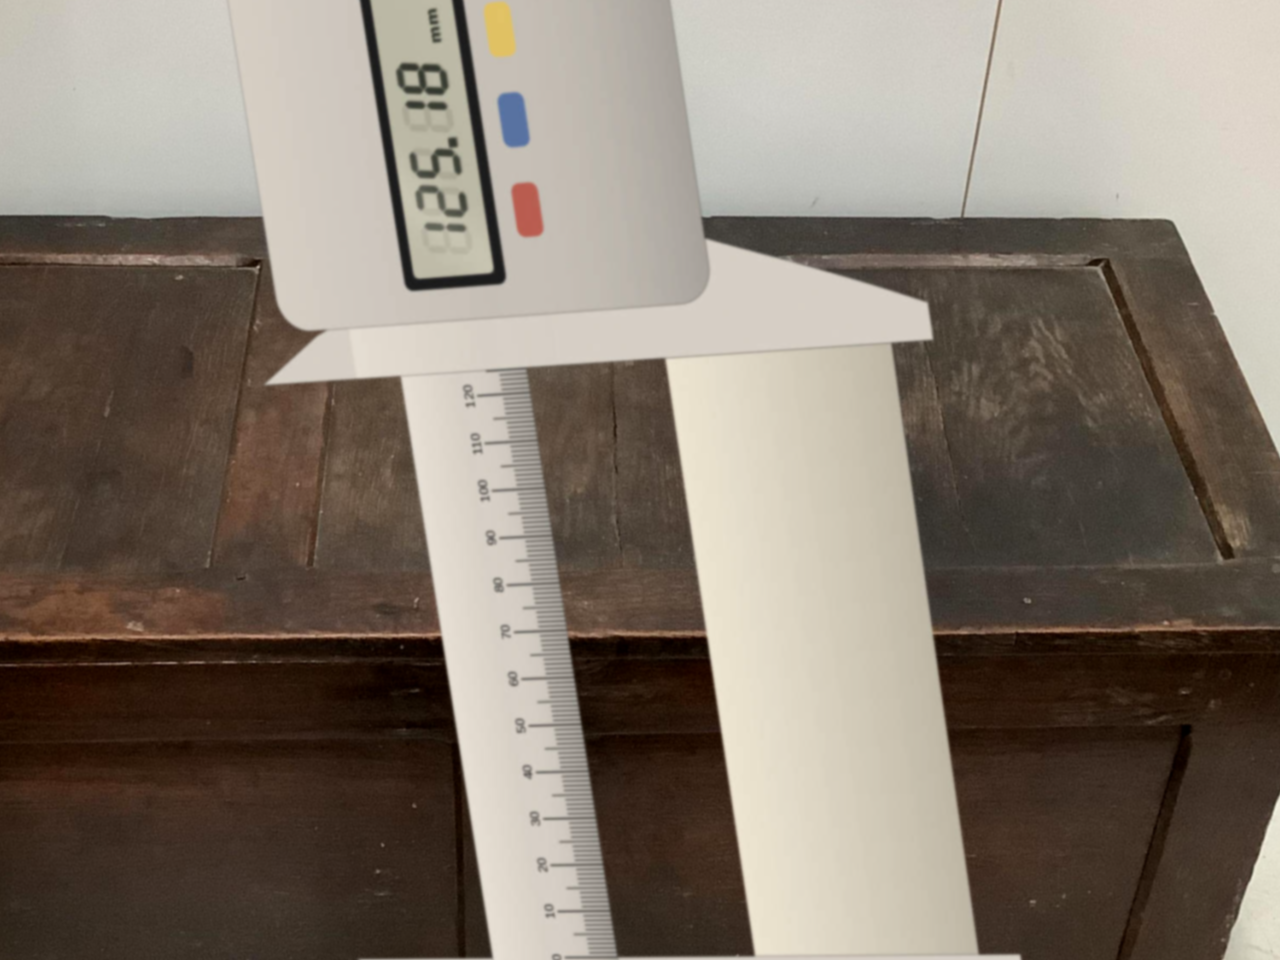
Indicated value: 125.18 mm
